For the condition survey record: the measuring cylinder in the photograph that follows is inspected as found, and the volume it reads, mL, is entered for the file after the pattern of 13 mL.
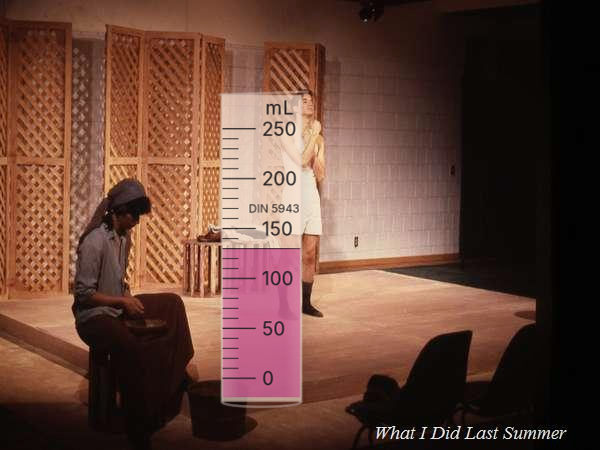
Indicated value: 130 mL
